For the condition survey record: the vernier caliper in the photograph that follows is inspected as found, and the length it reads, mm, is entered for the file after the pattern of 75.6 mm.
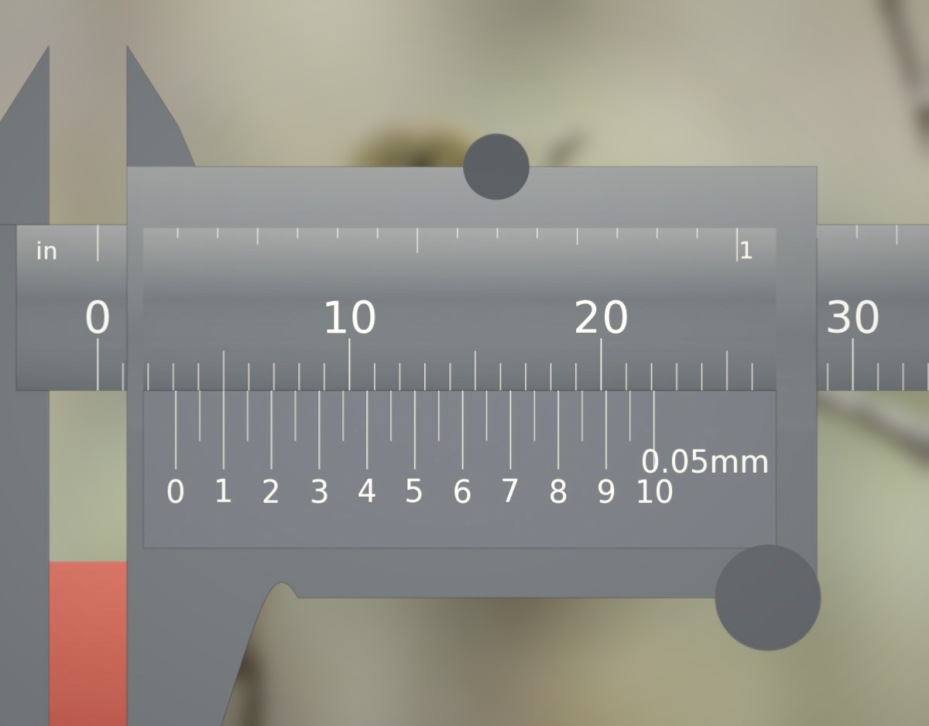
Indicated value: 3.10 mm
